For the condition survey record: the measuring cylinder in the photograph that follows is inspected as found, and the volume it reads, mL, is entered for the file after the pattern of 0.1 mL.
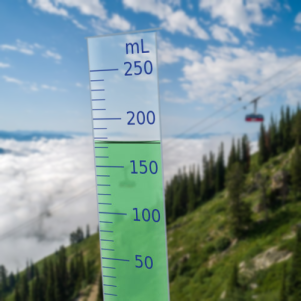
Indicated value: 175 mL
